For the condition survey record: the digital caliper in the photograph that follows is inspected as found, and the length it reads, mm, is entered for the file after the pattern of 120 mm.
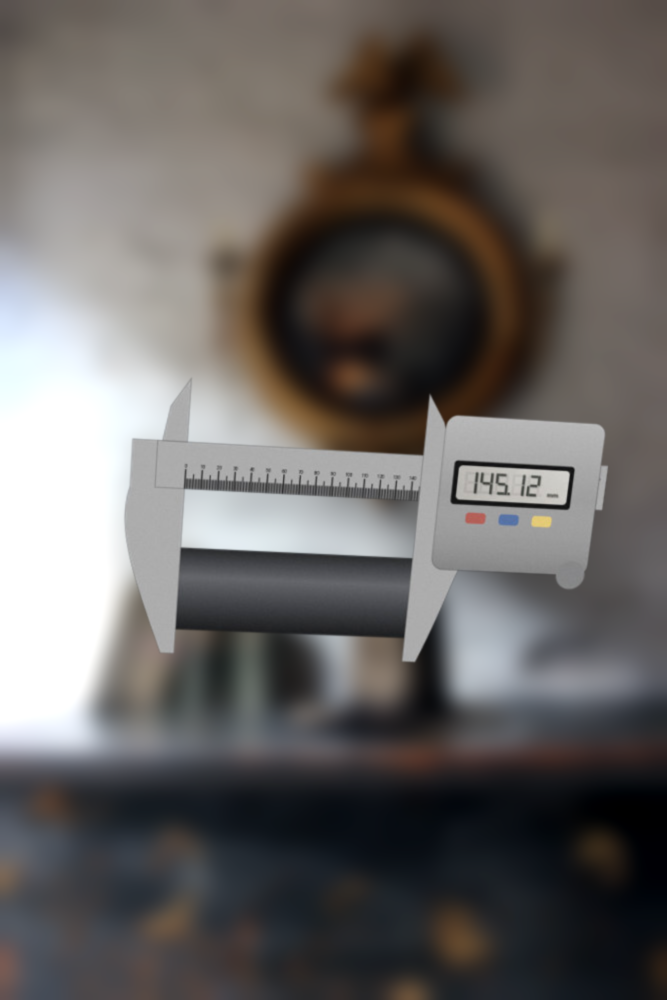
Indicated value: 145.12 mm
